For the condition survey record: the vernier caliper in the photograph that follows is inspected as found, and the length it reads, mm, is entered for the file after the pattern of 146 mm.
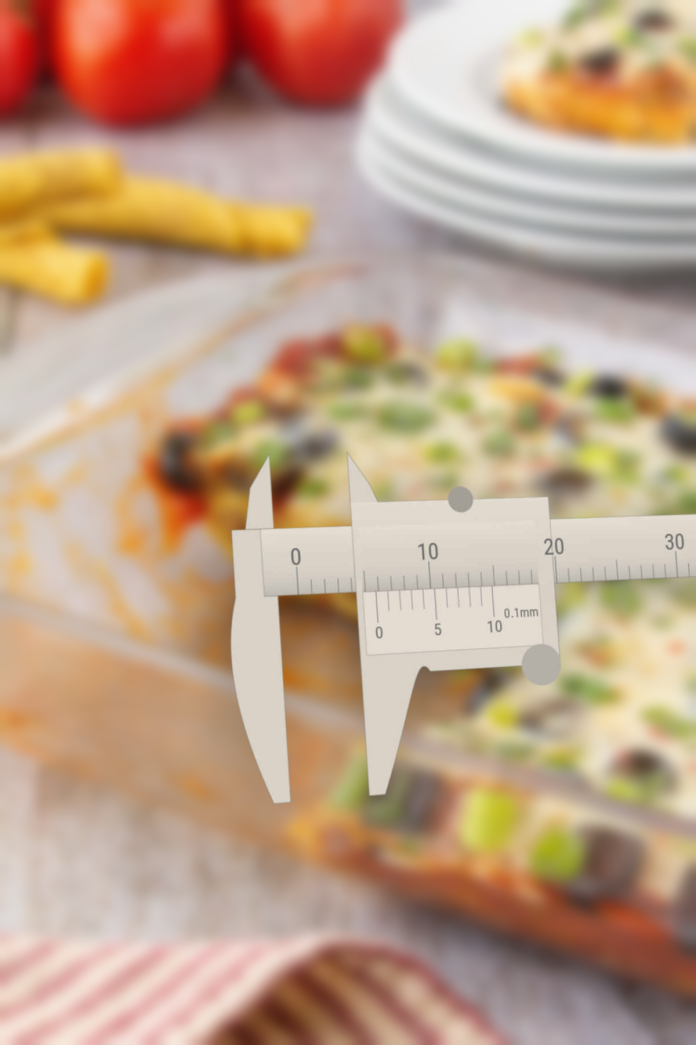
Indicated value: 5.8 mm
